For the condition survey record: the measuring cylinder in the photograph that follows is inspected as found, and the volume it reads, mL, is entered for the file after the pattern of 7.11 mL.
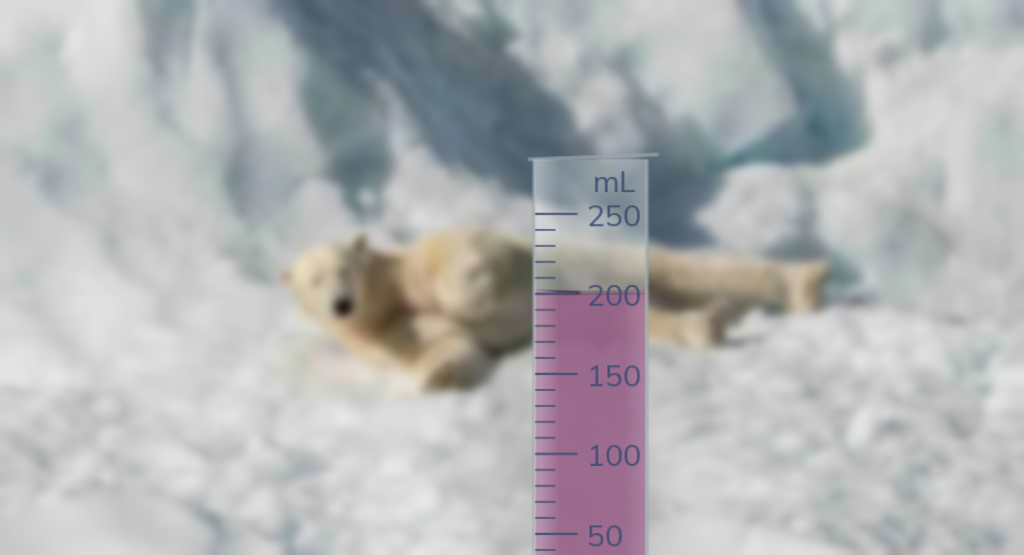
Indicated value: 200 mL
